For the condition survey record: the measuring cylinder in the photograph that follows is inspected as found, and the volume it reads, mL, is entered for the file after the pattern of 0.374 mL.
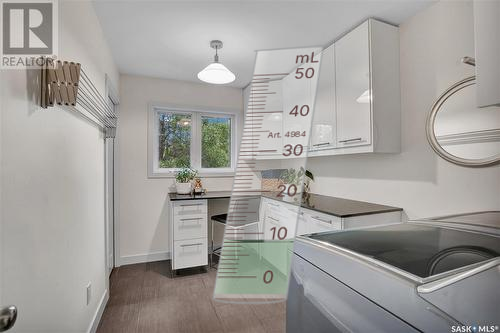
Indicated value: 8 mL
